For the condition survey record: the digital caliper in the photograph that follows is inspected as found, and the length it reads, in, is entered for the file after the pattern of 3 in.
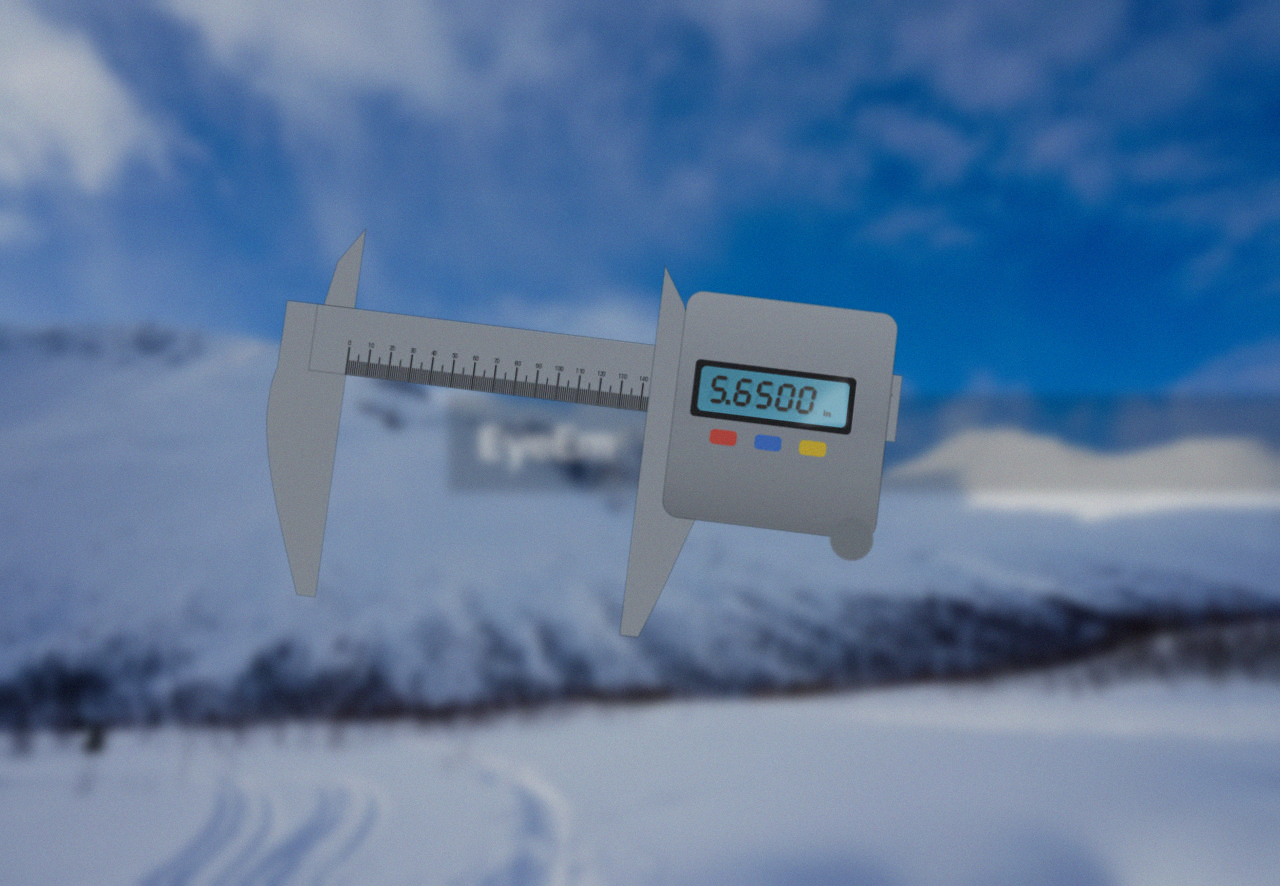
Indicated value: 5.6500 in
